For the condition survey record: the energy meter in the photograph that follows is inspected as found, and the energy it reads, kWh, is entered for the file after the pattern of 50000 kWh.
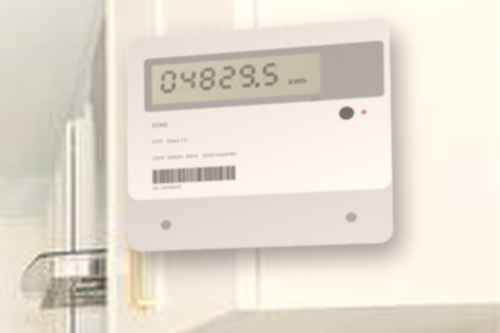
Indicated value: 4829.5 kWh
